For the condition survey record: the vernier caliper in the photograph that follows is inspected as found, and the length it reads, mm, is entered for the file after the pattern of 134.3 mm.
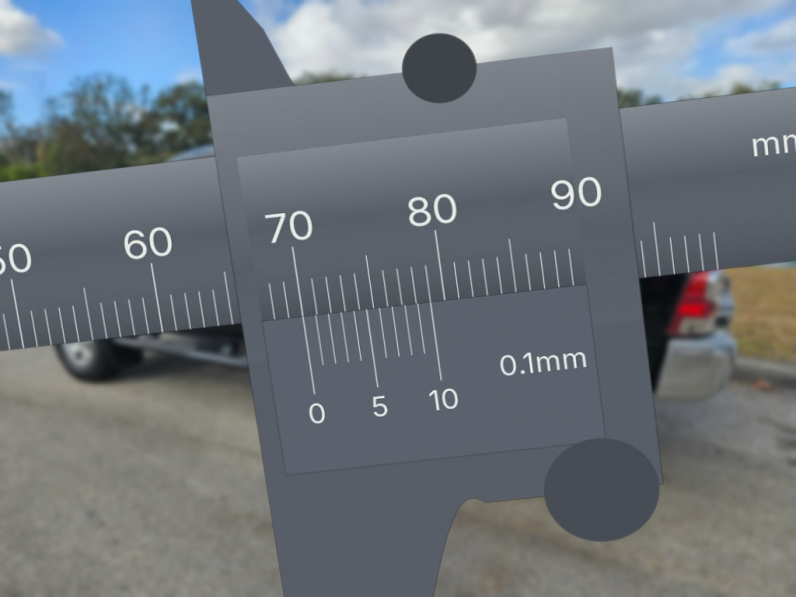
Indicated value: 70.0 mm
